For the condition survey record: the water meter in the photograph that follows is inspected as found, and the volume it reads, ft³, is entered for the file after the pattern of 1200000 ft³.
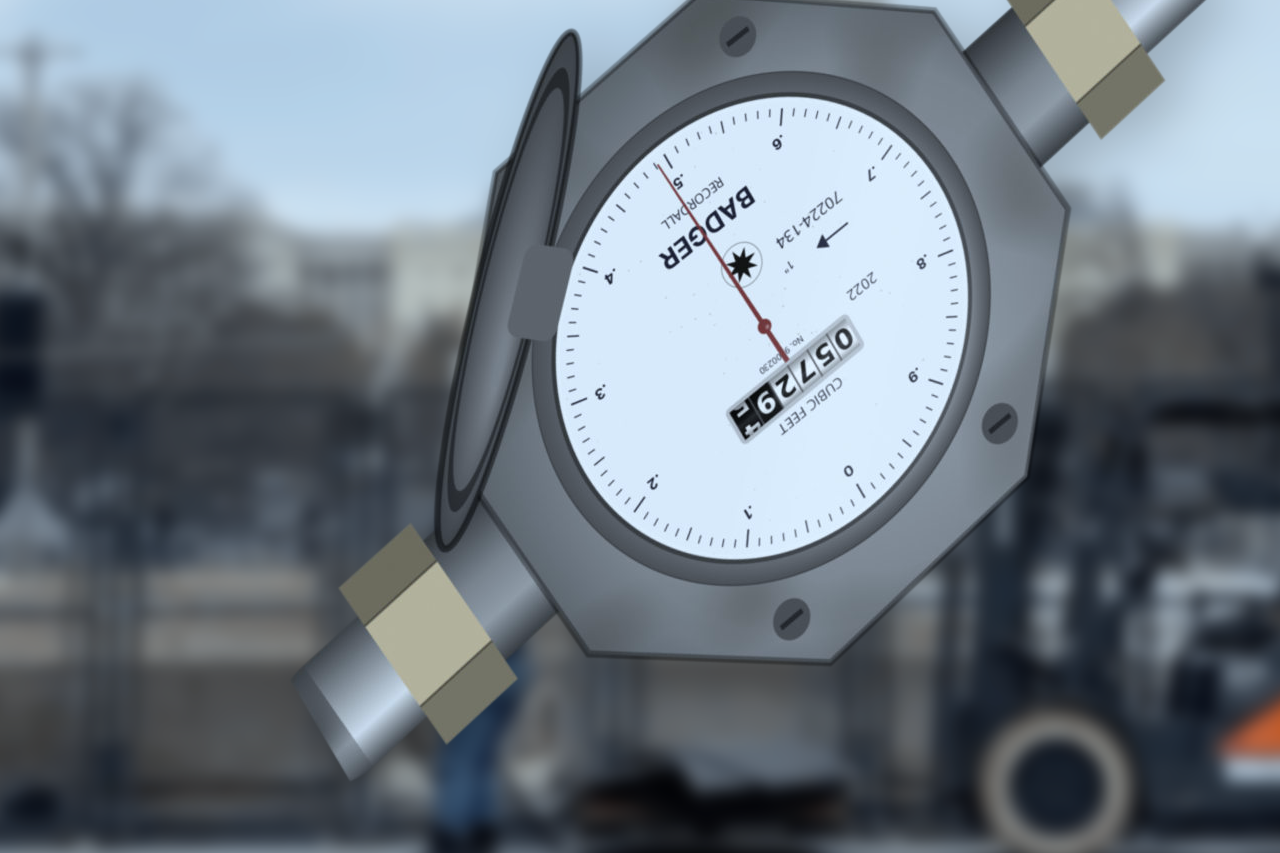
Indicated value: 57294.49 ft³
